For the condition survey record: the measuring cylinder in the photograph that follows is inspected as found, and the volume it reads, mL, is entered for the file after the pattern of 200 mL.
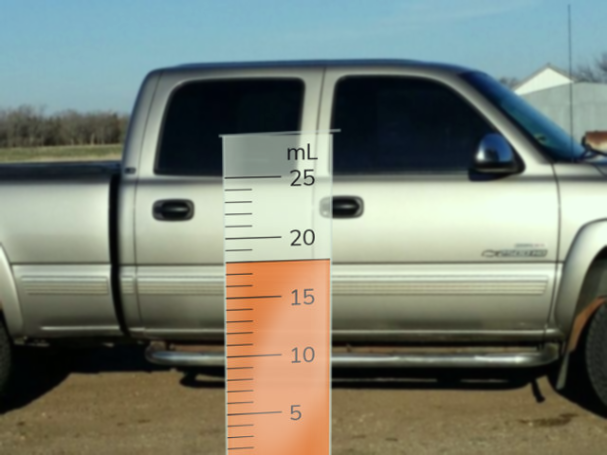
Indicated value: 18 mL
